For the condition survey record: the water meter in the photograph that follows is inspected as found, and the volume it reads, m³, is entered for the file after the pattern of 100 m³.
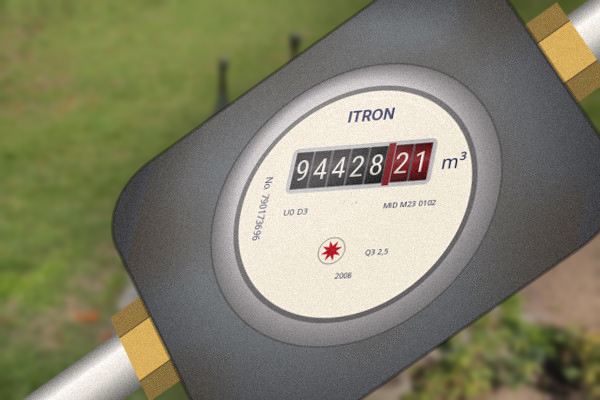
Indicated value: 94428.21 m³
